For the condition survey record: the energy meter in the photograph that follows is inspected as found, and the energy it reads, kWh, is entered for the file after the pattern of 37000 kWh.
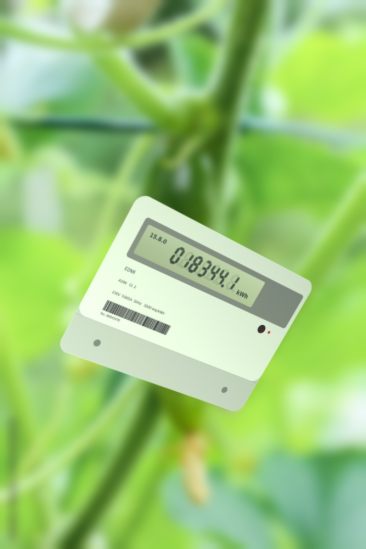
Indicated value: 18344.1 kWh
